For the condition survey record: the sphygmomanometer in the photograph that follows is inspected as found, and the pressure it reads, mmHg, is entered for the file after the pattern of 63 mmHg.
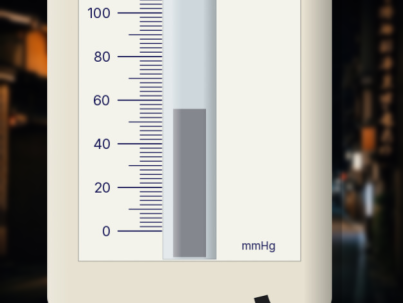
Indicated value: 56 mmHg
